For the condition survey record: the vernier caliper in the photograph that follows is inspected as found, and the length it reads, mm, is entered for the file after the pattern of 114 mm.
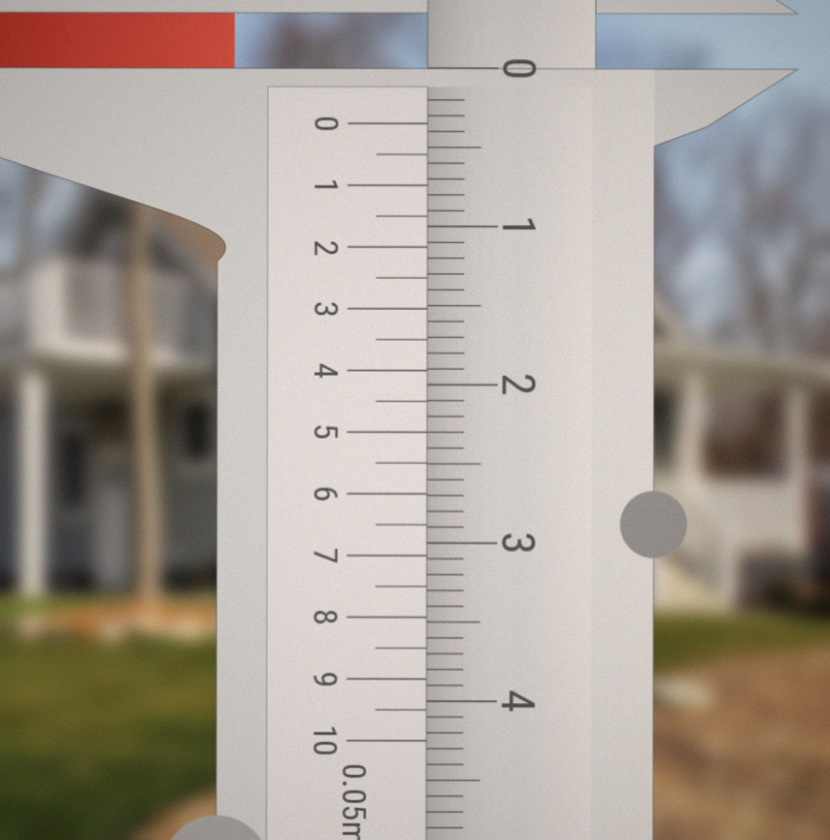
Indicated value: 3.5 mm
